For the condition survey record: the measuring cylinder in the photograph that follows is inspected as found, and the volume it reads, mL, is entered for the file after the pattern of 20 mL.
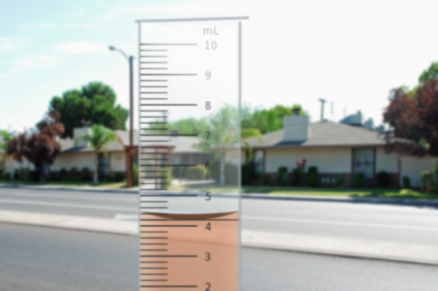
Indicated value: 4.2 mL
